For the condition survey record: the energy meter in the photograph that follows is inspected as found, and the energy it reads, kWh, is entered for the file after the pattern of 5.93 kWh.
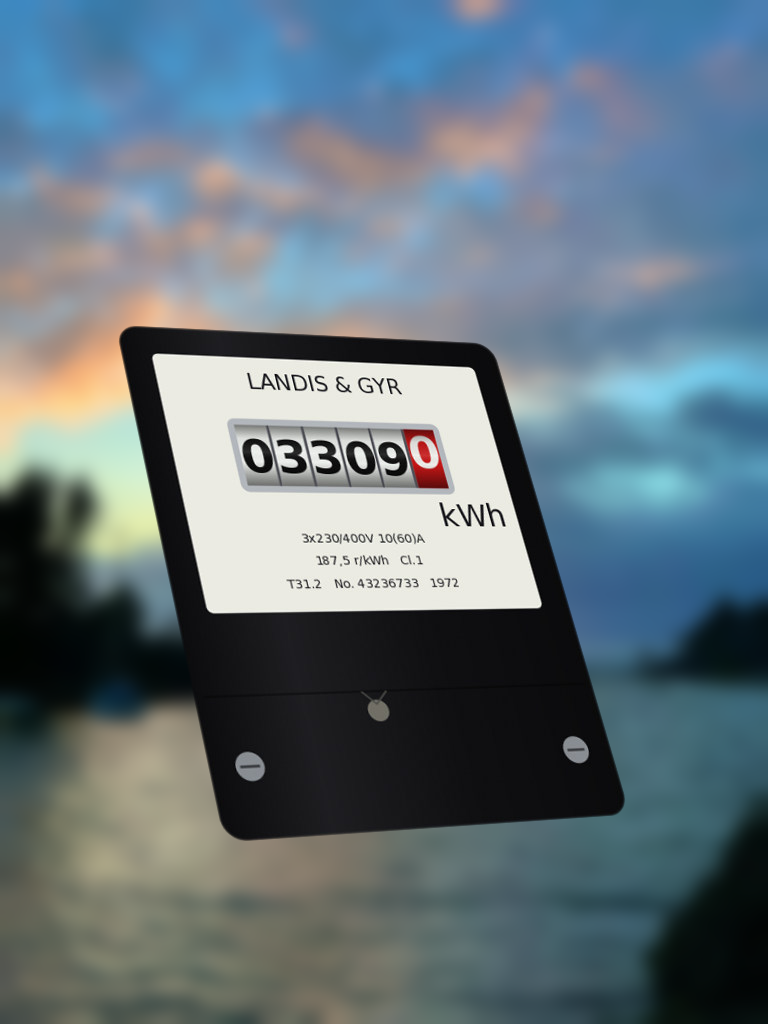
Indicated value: 3309.0 kWh
